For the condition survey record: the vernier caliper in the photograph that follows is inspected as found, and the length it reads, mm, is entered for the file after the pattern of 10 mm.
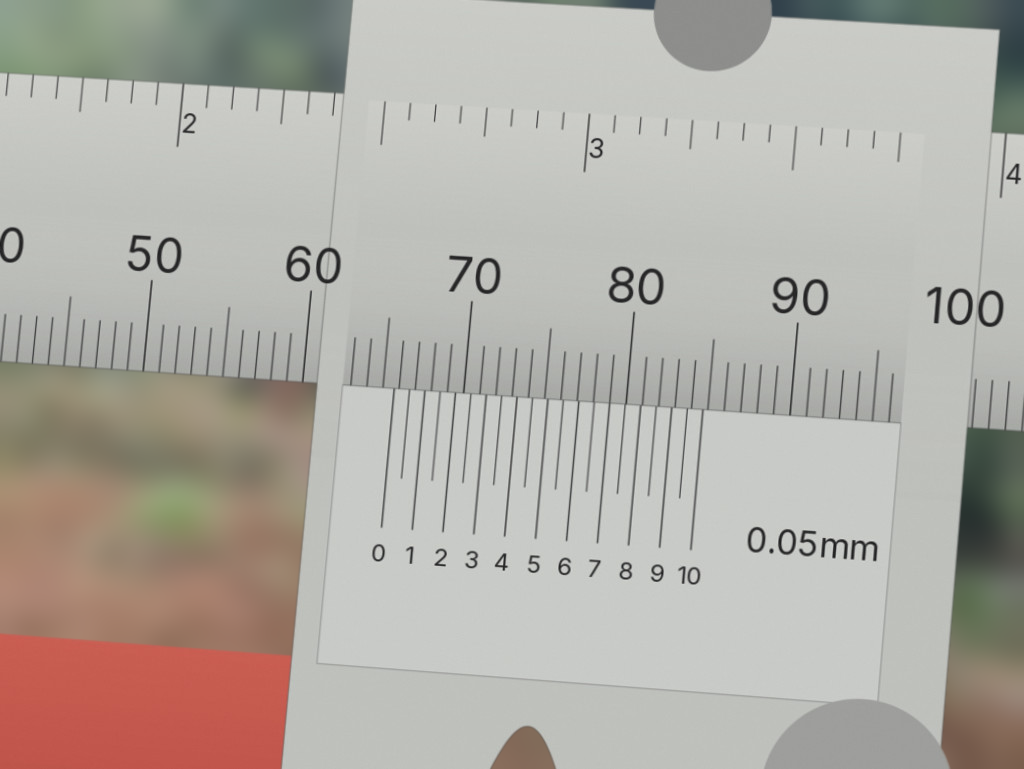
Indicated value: 65.7 mm
